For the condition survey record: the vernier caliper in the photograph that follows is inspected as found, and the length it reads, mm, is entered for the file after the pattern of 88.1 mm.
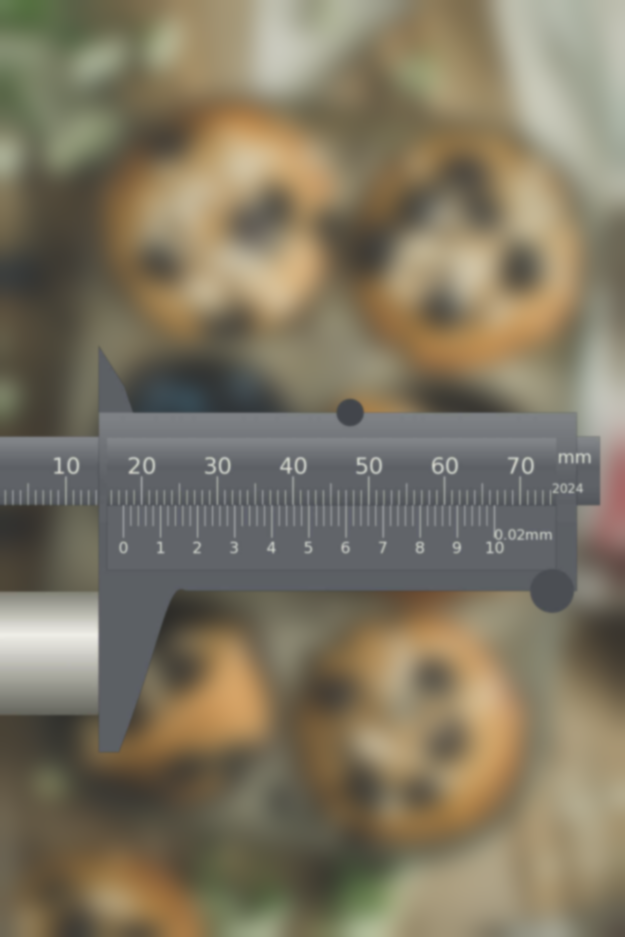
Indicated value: 17.6 mm
